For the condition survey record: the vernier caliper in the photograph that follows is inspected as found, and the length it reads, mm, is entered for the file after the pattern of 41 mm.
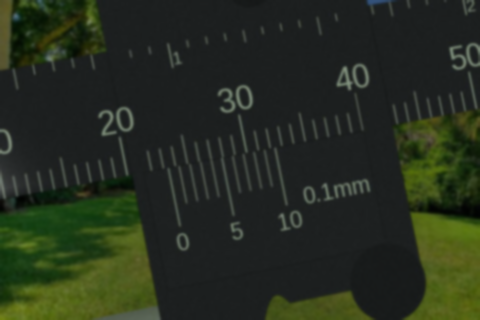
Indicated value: 23.4 mm
